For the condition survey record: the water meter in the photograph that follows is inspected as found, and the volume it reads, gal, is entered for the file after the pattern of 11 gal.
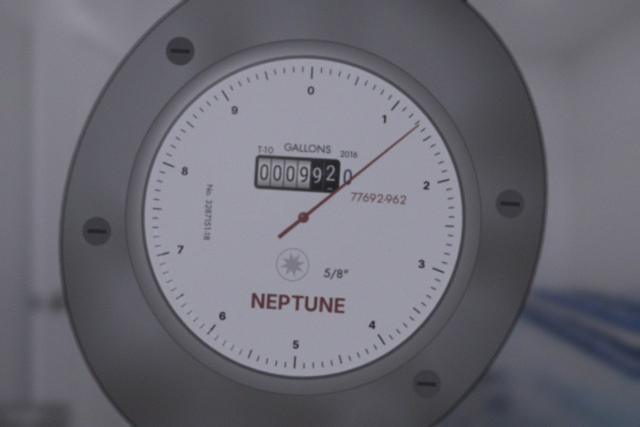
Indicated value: 9921.3 gal
